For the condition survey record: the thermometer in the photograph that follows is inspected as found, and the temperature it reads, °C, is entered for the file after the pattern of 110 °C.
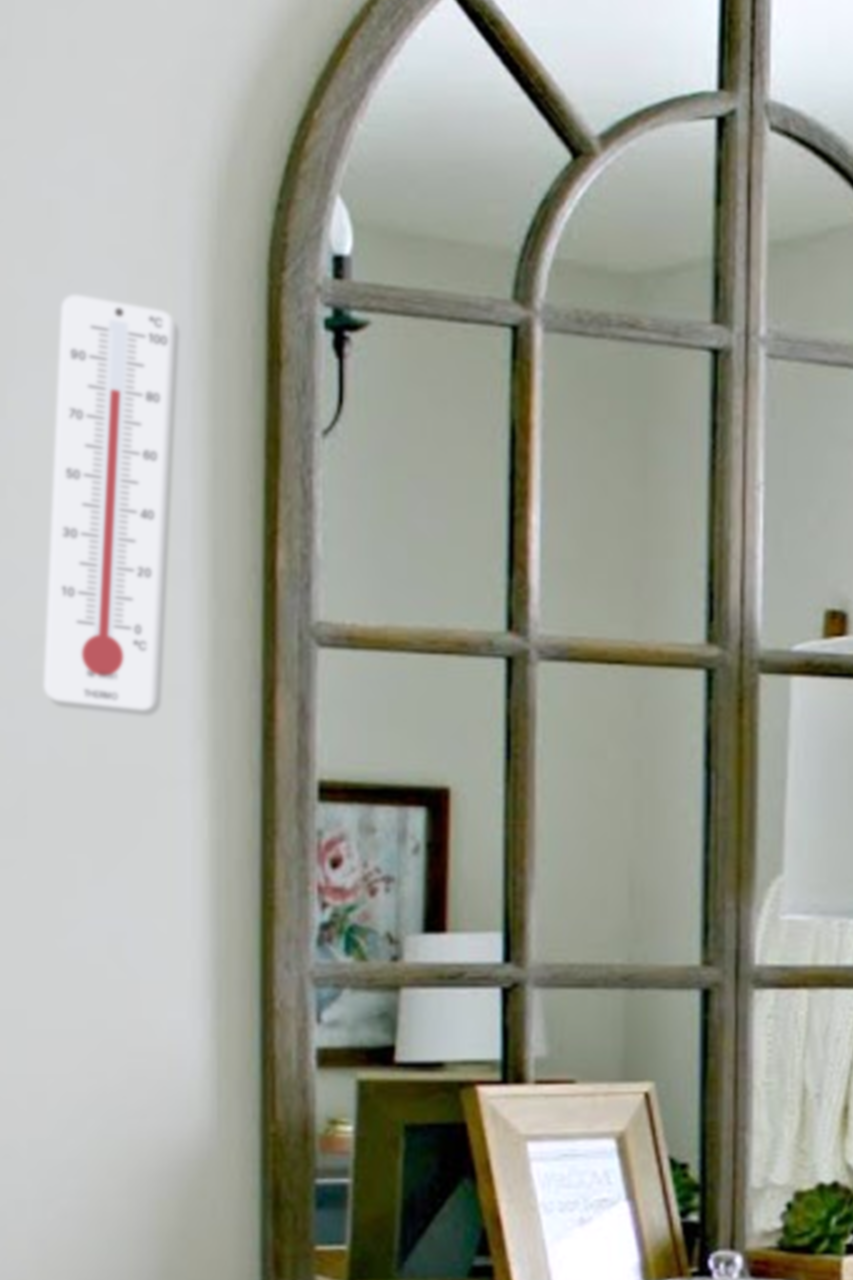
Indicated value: 80 °C
